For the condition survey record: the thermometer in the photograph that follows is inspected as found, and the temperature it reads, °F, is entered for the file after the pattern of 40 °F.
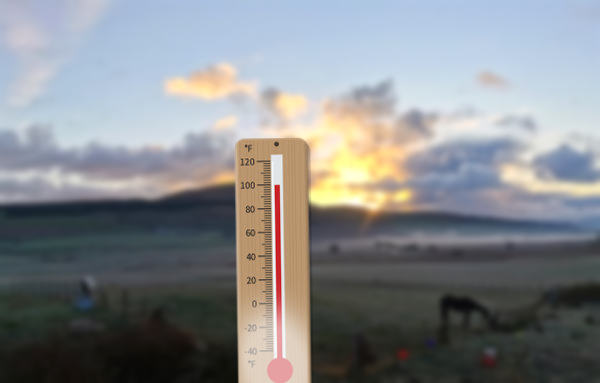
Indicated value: 100 °F
